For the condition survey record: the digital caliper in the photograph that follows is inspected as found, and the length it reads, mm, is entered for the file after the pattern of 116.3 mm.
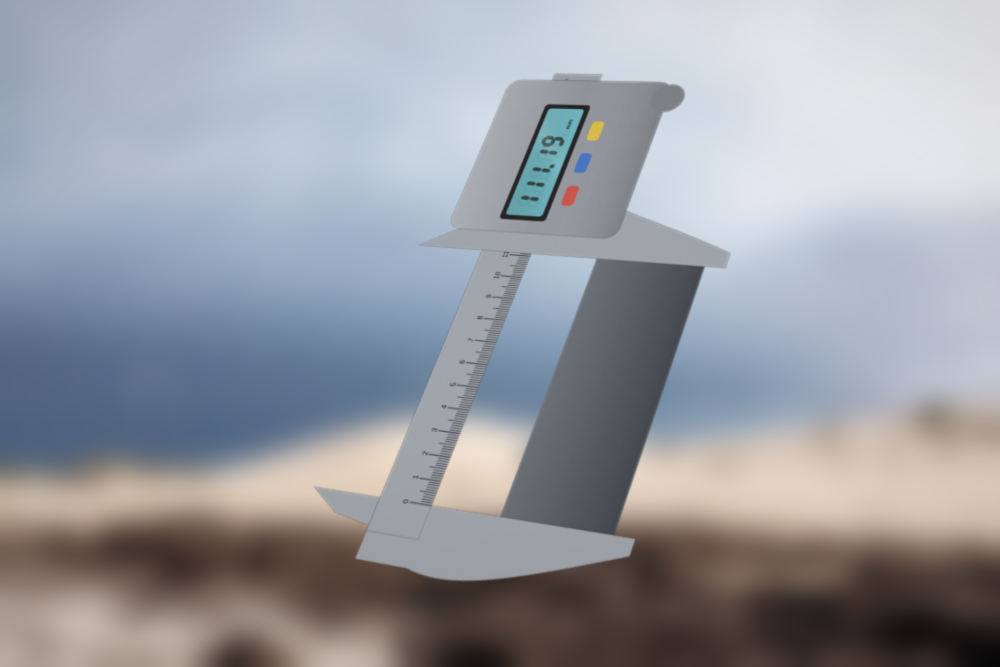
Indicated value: 111.19 mm
